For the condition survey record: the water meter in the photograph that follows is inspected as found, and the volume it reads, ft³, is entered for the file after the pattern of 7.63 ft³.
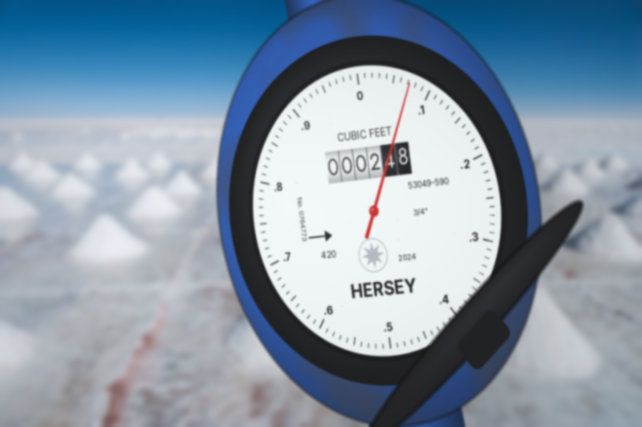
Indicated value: 248.07 ft³
